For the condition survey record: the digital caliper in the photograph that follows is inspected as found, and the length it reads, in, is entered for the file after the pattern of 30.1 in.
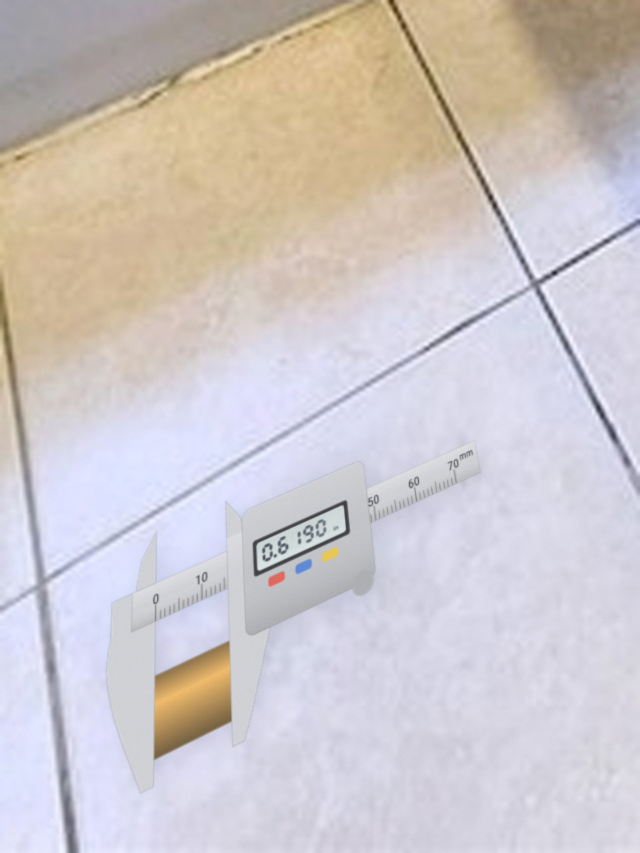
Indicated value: 0.6190 in
